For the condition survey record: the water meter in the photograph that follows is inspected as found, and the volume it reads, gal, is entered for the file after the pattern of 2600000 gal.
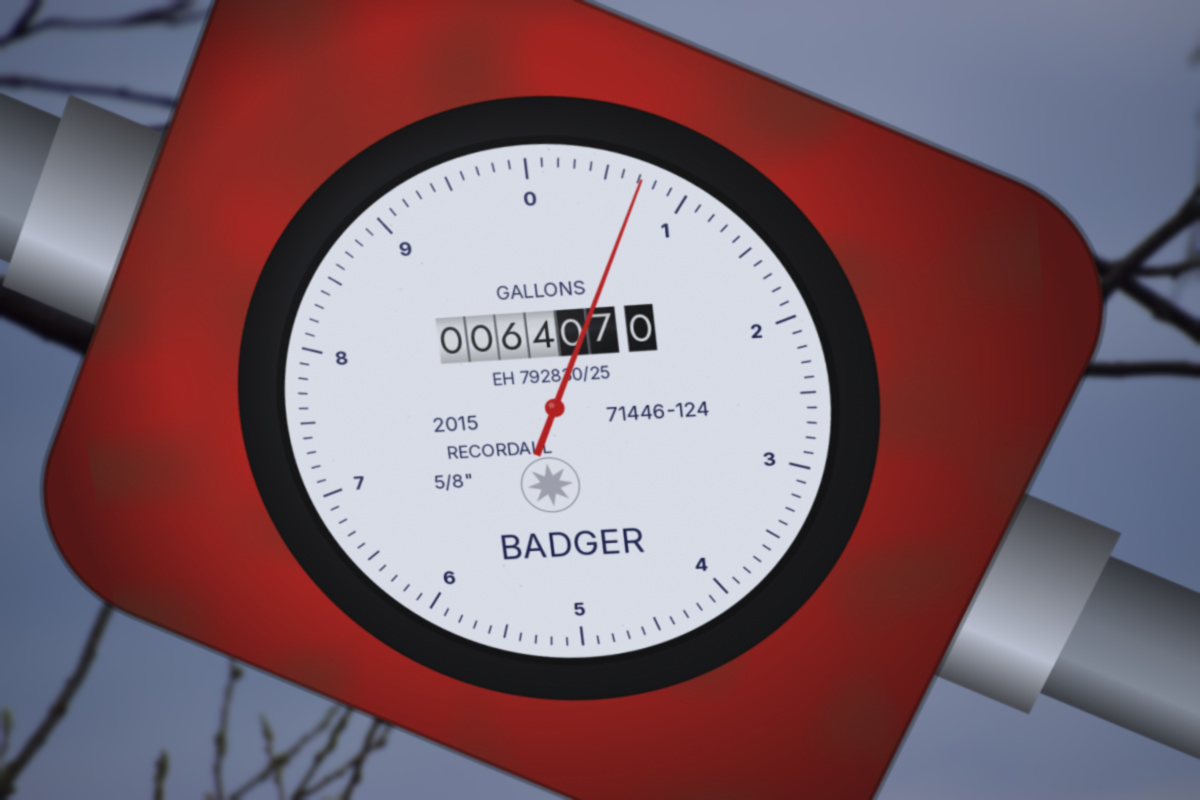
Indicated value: 64070.7 gal
